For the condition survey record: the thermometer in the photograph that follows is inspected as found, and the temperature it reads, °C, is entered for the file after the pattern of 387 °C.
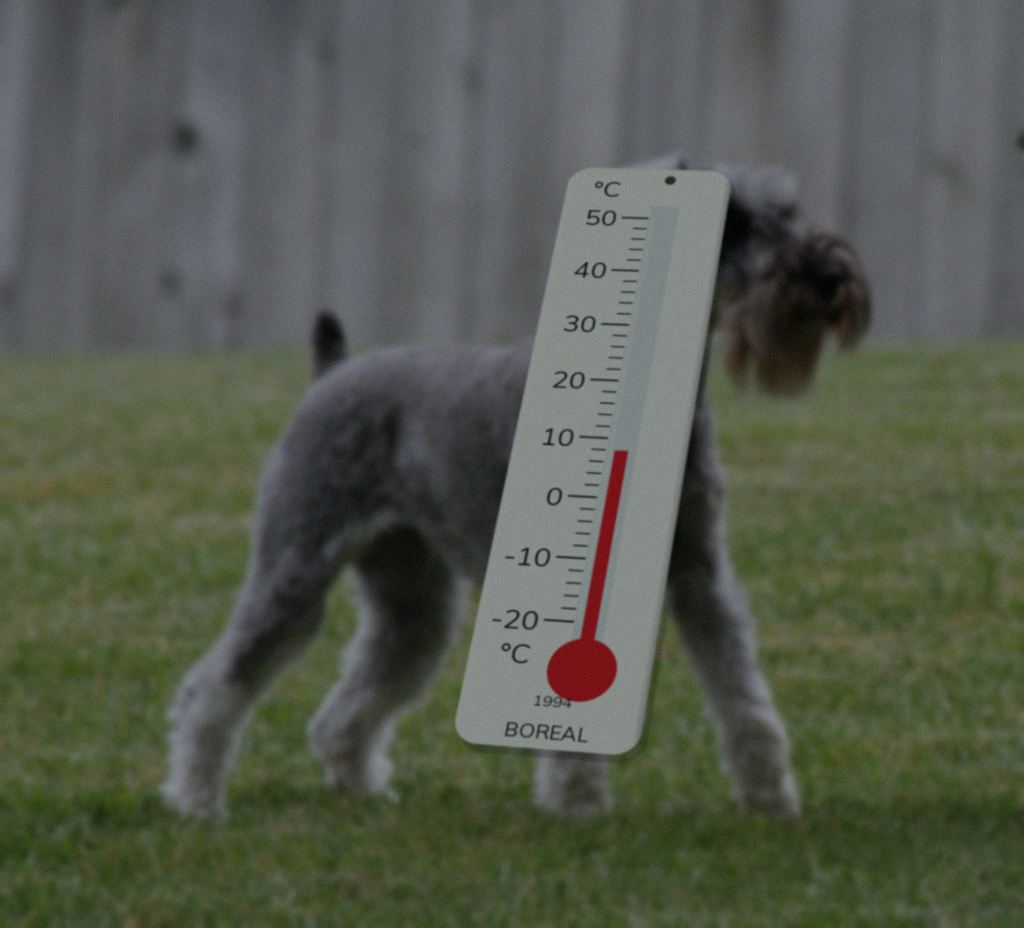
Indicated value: 8 °C
